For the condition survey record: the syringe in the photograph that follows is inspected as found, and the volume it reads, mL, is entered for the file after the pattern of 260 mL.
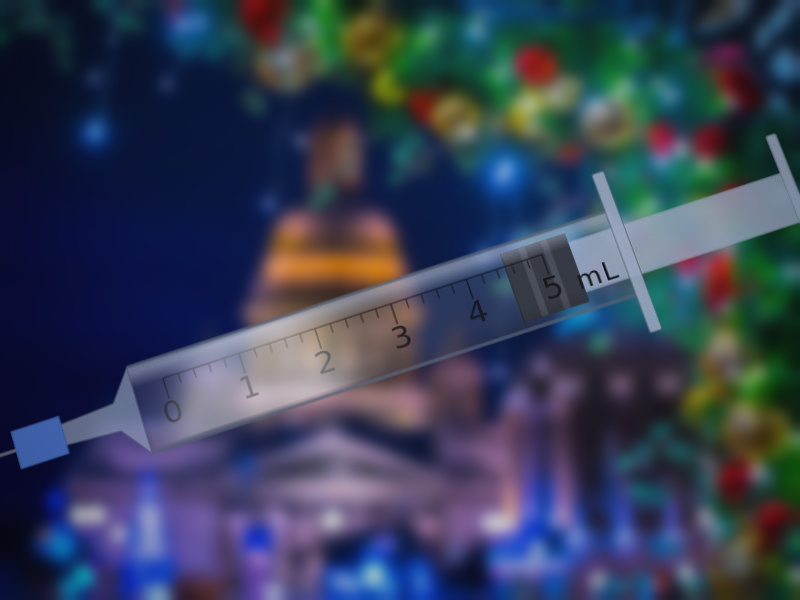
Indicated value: 4.5 mL
